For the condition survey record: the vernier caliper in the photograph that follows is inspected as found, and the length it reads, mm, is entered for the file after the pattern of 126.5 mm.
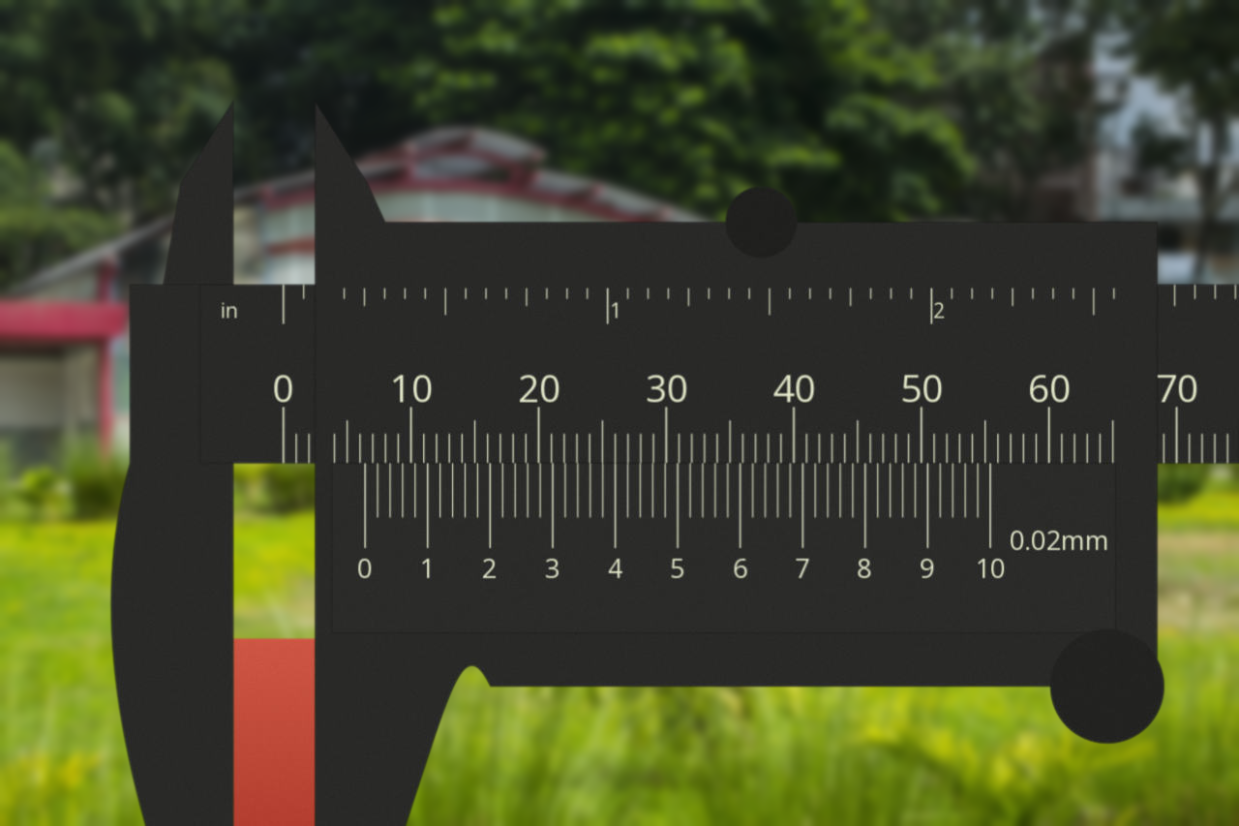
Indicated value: 6.4 mm
